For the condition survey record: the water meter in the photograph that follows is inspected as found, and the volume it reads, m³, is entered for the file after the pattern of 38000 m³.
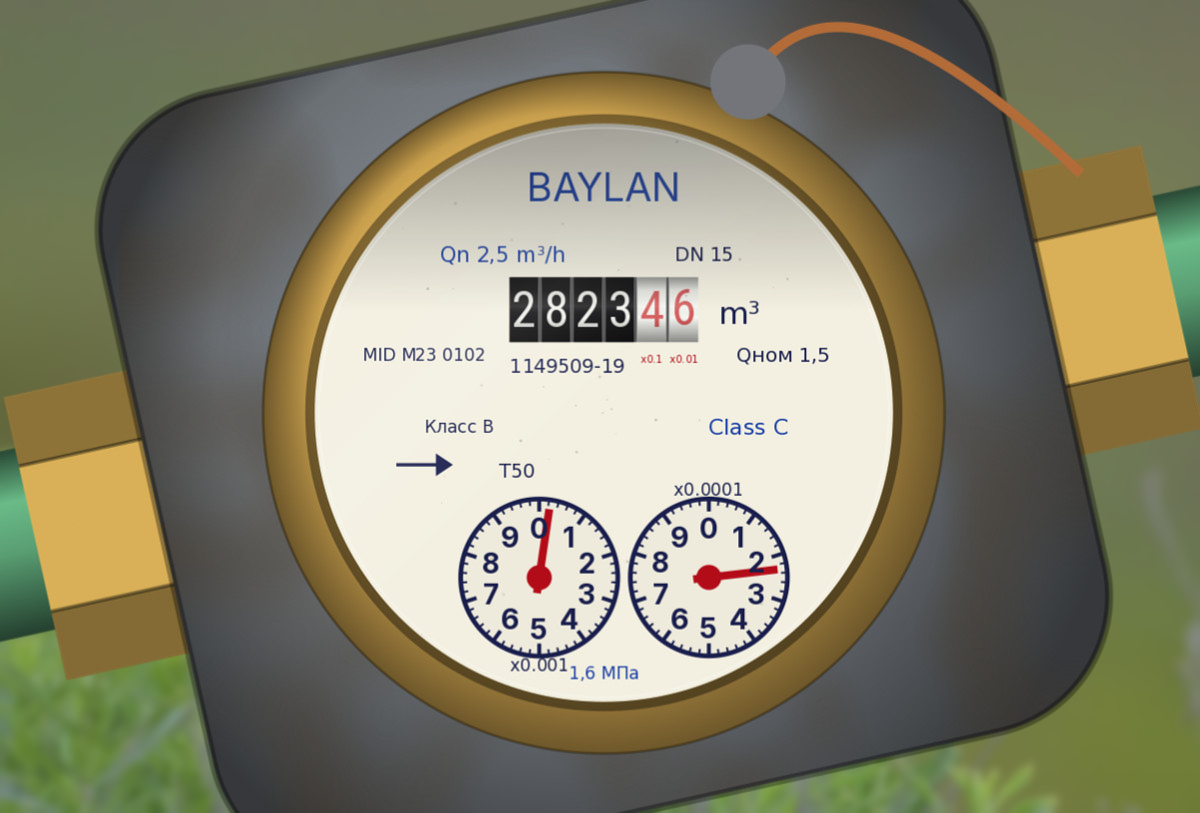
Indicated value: 2823.4602 m³
